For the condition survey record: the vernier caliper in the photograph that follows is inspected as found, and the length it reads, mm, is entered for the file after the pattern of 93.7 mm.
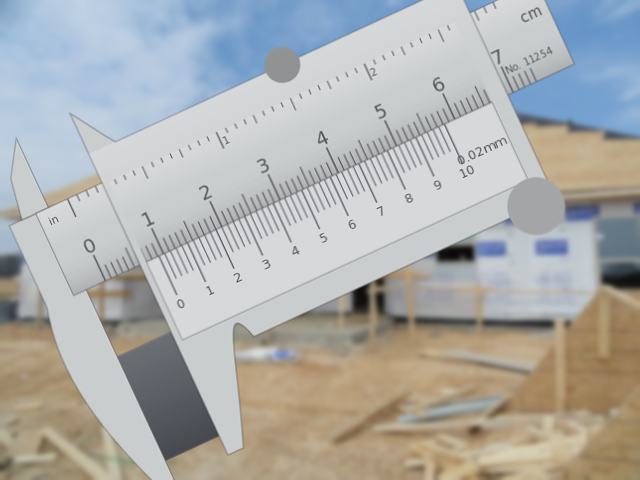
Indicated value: 9.2 mm
